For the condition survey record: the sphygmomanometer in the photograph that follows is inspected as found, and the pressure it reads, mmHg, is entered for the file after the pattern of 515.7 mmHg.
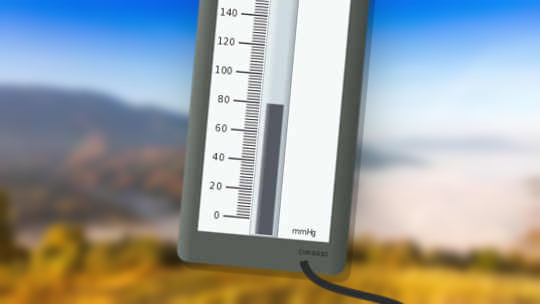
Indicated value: 80 mmHg
